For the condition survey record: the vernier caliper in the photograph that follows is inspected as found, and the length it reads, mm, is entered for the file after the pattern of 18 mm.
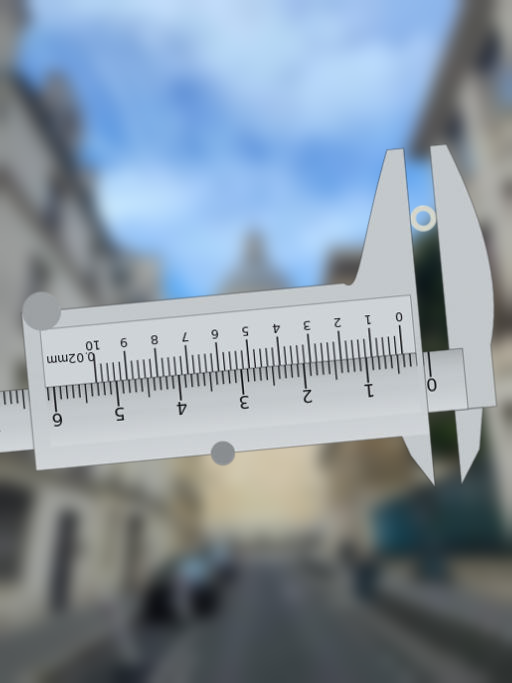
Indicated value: 4.2 mm
